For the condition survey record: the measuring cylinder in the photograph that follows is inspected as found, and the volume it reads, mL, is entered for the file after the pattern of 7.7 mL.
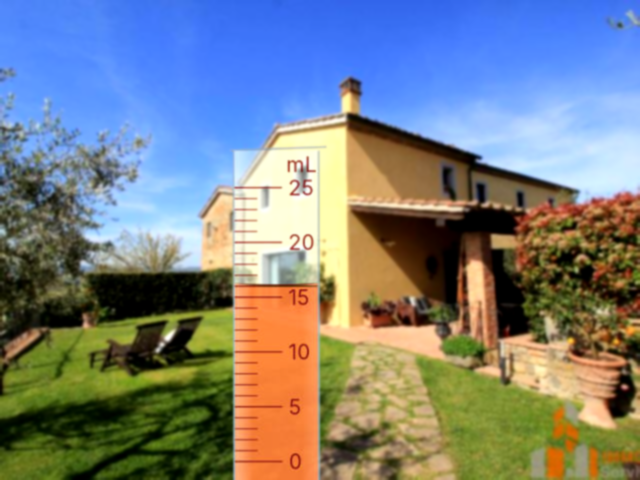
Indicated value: 16 mL
